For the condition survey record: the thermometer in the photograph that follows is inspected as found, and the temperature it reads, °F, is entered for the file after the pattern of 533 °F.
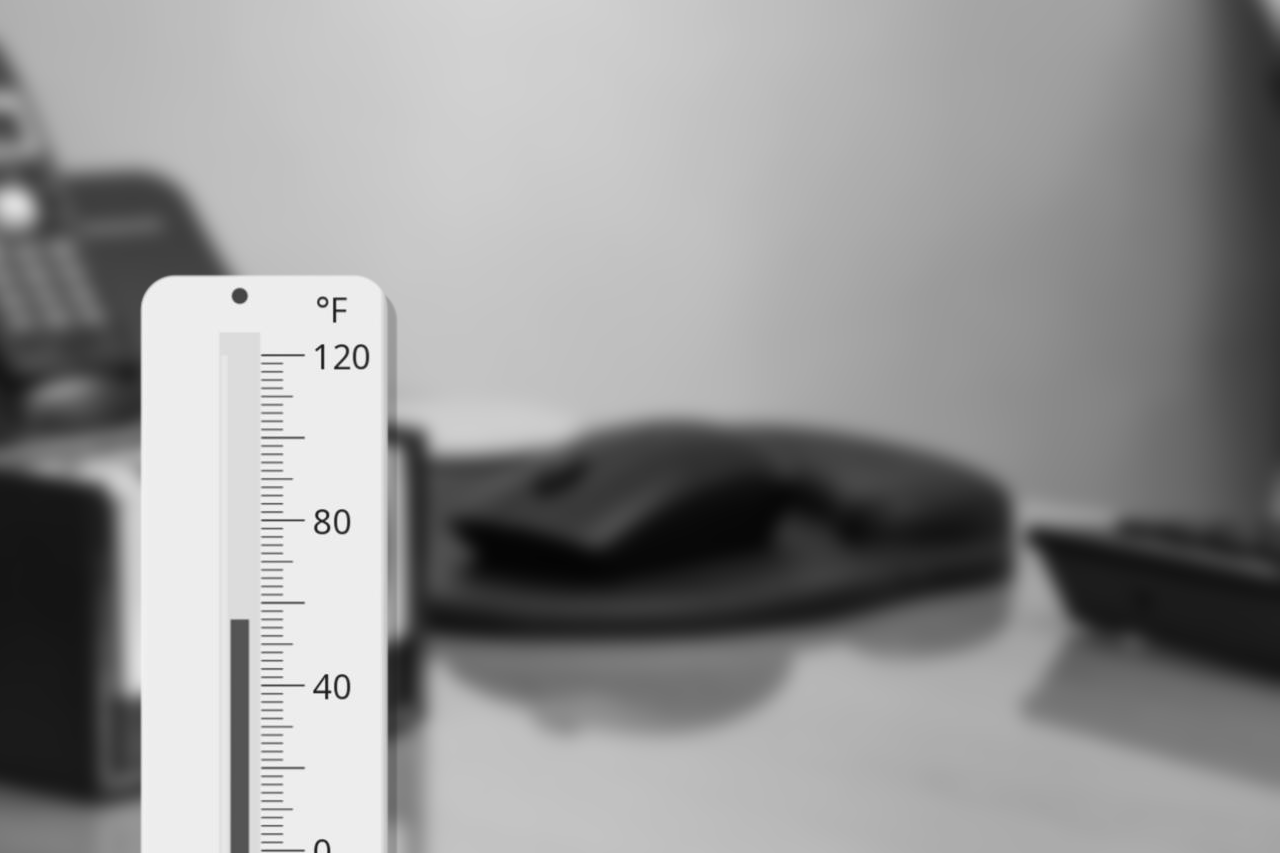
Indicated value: 56 °F
